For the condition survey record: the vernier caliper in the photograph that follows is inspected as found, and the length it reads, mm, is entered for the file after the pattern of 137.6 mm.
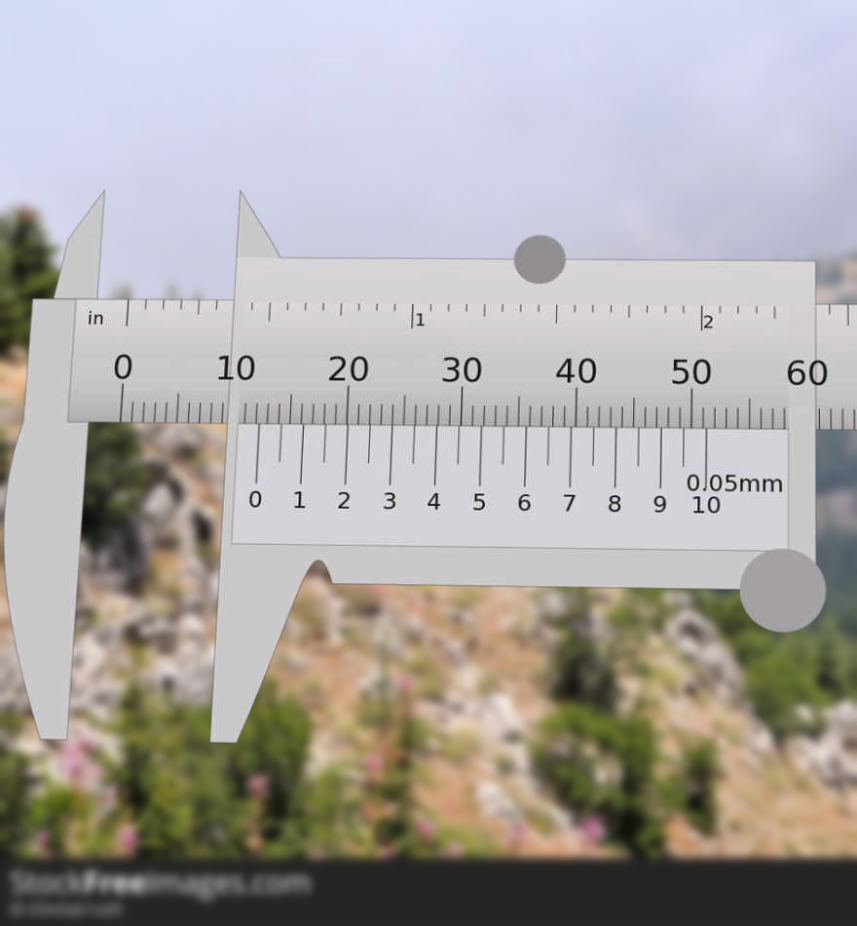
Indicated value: 12.3 mm
